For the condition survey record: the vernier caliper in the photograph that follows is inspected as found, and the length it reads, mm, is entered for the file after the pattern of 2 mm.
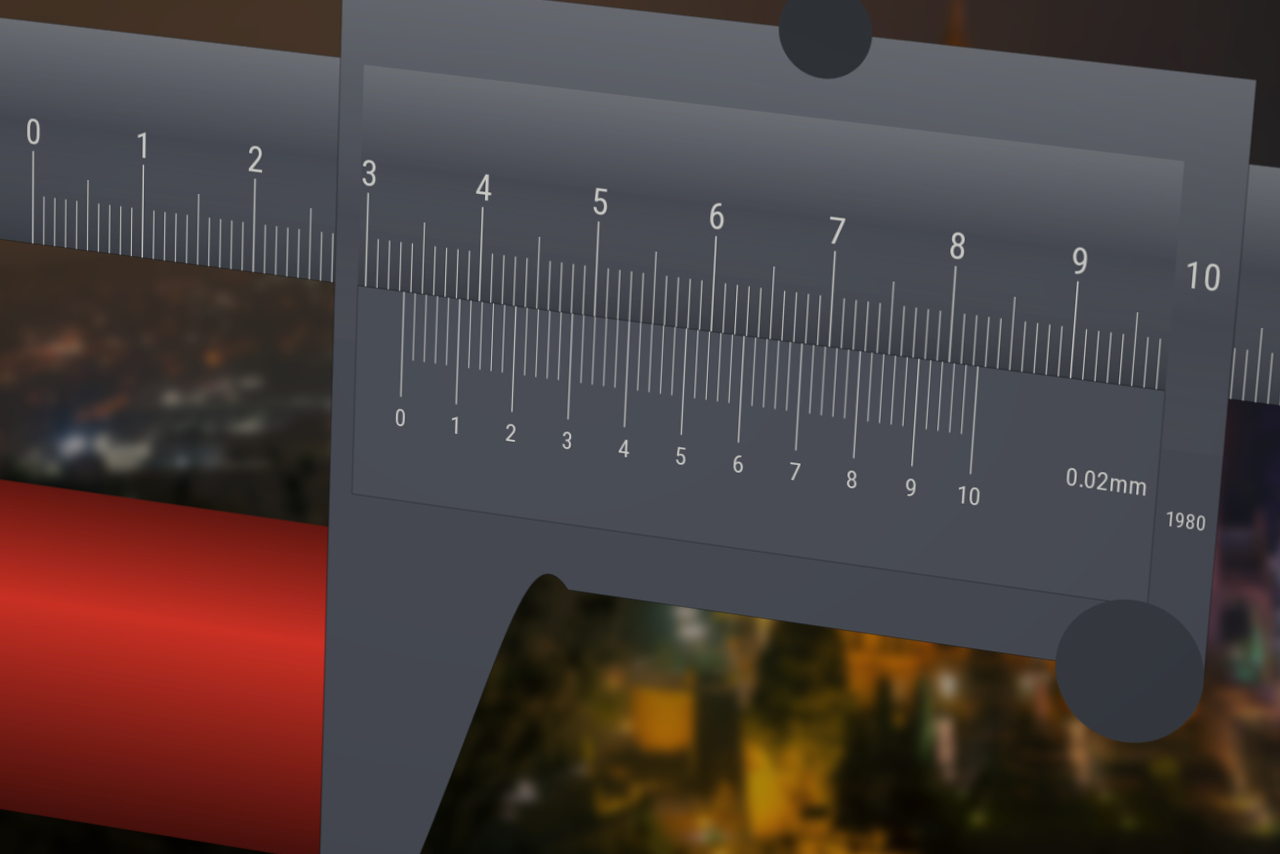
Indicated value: 33.4 mm
